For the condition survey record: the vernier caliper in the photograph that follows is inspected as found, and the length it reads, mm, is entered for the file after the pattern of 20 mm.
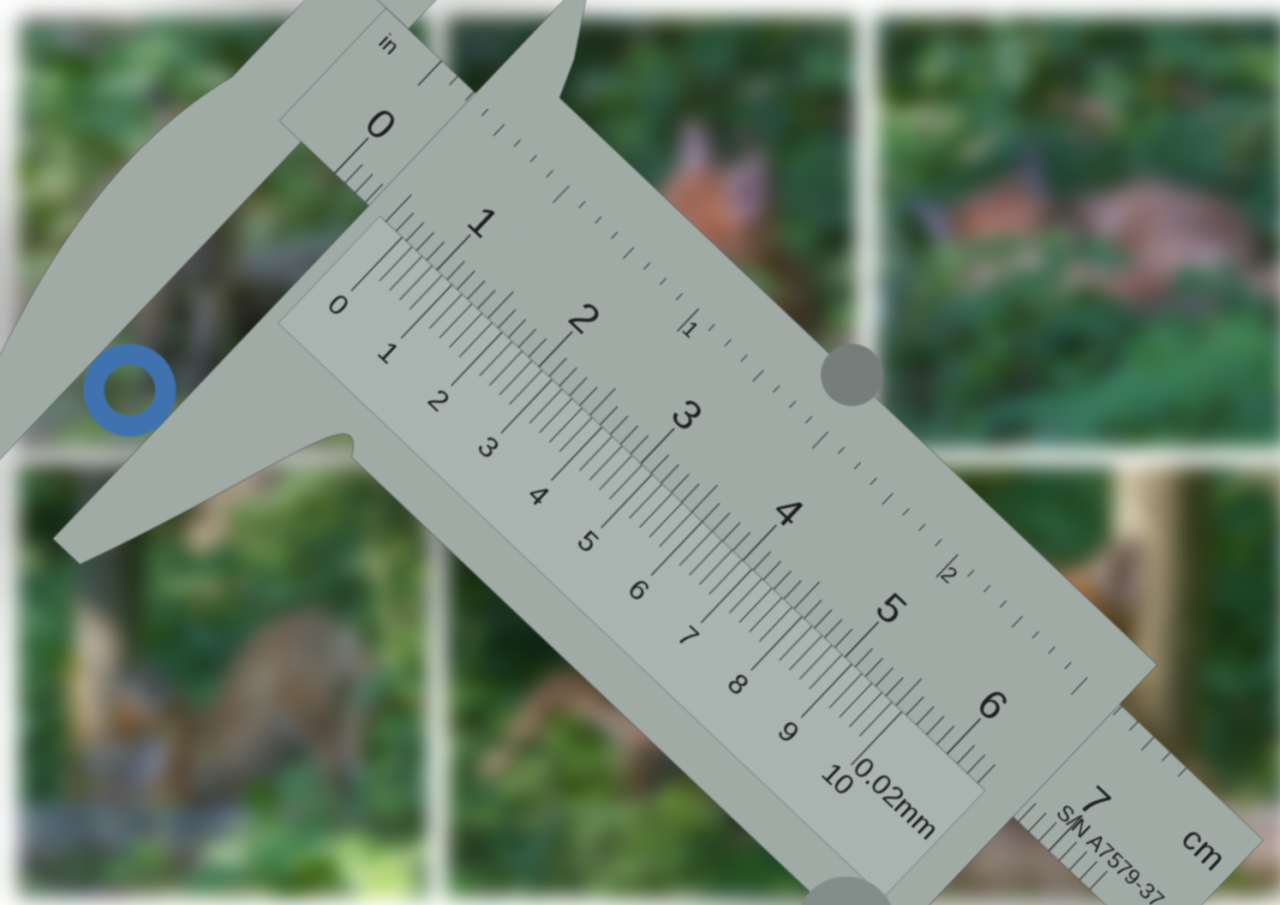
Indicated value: 6.6 mm
